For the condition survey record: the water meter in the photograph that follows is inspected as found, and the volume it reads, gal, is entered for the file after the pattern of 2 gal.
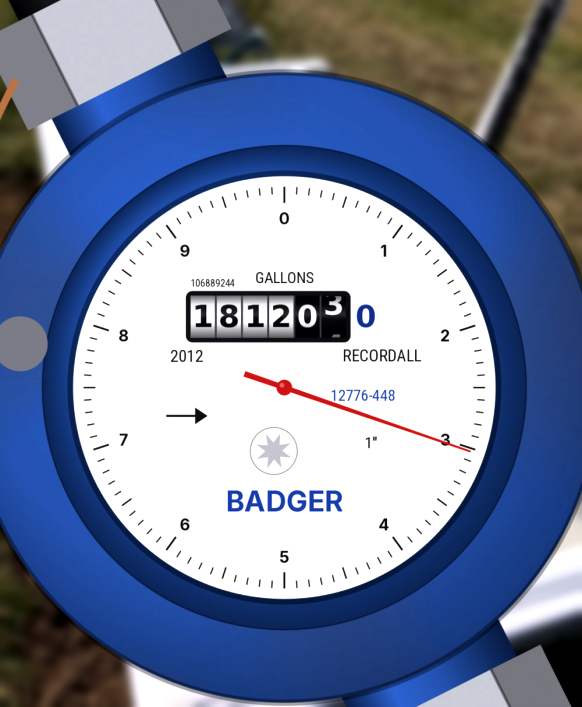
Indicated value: 1812033.0 gal
